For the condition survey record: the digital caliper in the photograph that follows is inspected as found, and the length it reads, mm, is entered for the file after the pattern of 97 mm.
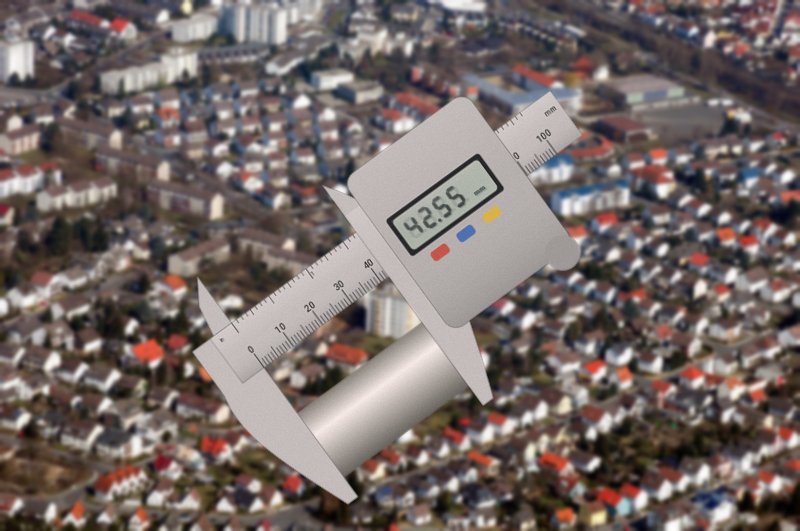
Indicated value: 42.55 mm
